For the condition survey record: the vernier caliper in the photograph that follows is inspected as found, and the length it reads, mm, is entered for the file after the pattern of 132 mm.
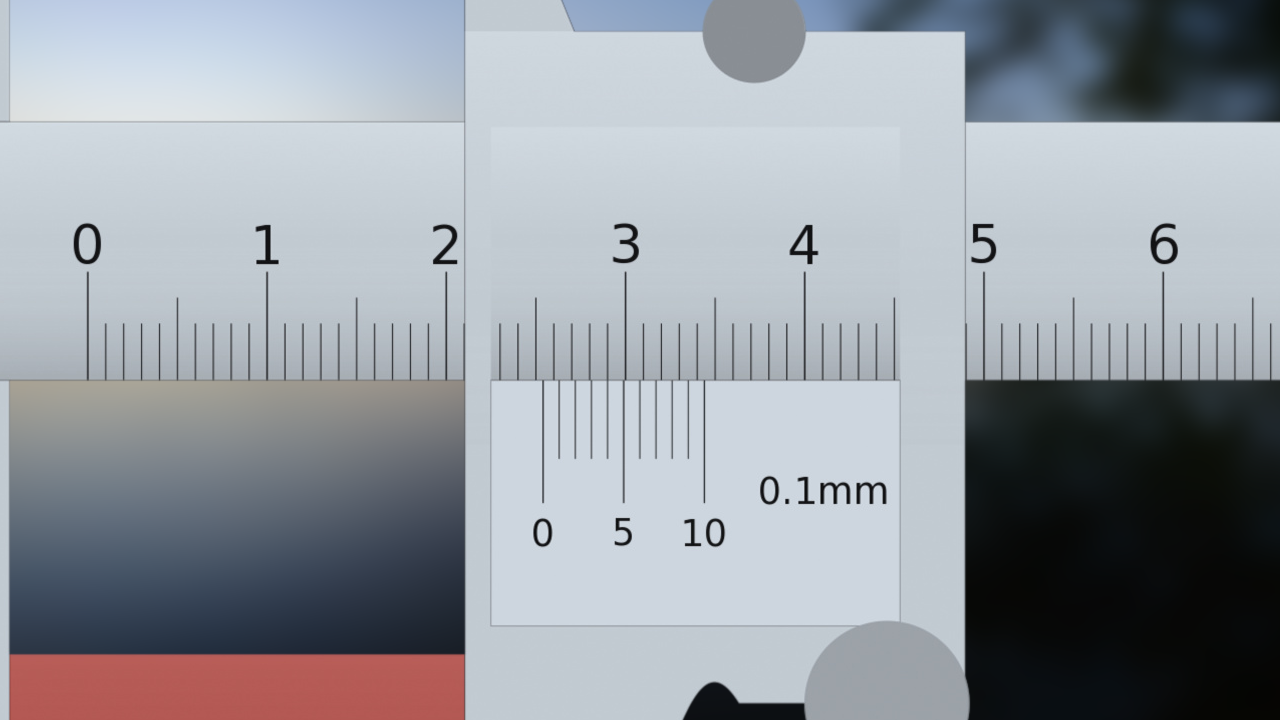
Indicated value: 25.4 mm
